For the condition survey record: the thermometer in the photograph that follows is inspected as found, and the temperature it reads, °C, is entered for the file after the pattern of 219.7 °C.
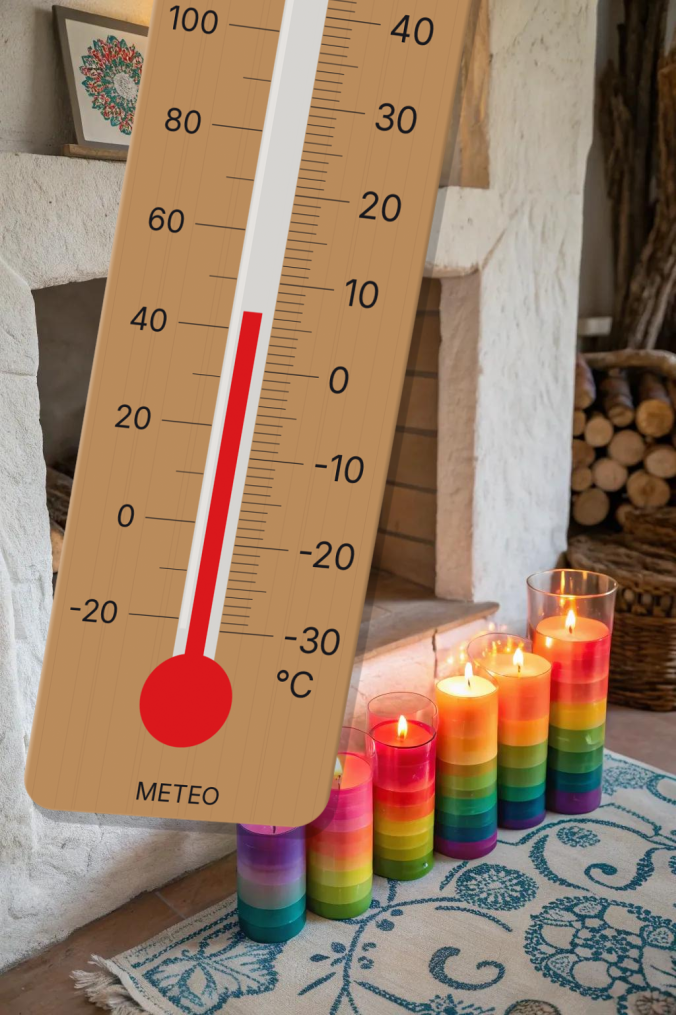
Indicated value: 6.5 °C
